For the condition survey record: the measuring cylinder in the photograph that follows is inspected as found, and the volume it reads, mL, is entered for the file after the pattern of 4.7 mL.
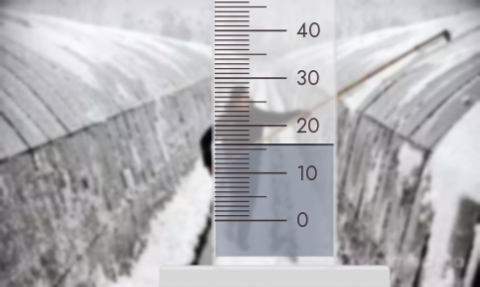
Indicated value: 16 mL
